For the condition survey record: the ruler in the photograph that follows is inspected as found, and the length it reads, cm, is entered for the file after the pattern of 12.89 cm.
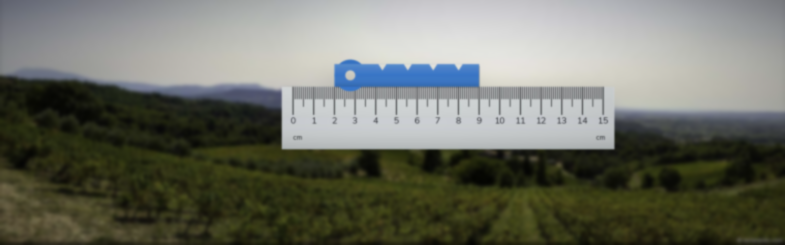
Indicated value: 7 cm
